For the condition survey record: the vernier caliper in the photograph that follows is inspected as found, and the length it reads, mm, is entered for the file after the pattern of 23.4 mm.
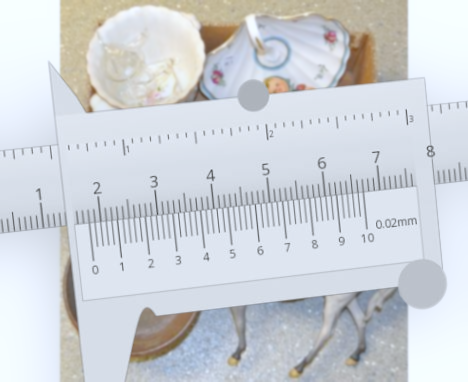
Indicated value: 18.0 mm
